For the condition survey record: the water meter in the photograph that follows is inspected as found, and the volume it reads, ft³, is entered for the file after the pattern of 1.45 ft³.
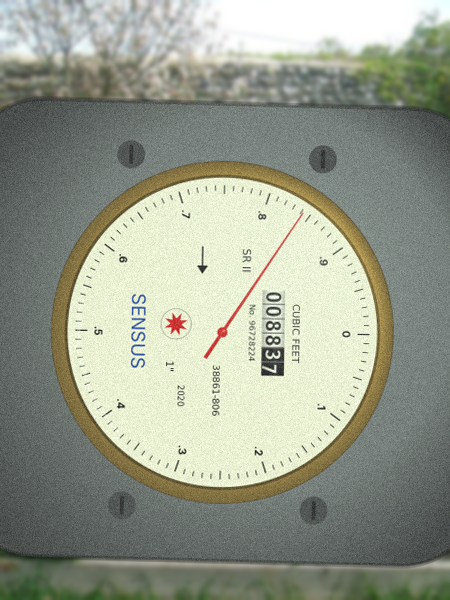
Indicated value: 8836.84 ft³
